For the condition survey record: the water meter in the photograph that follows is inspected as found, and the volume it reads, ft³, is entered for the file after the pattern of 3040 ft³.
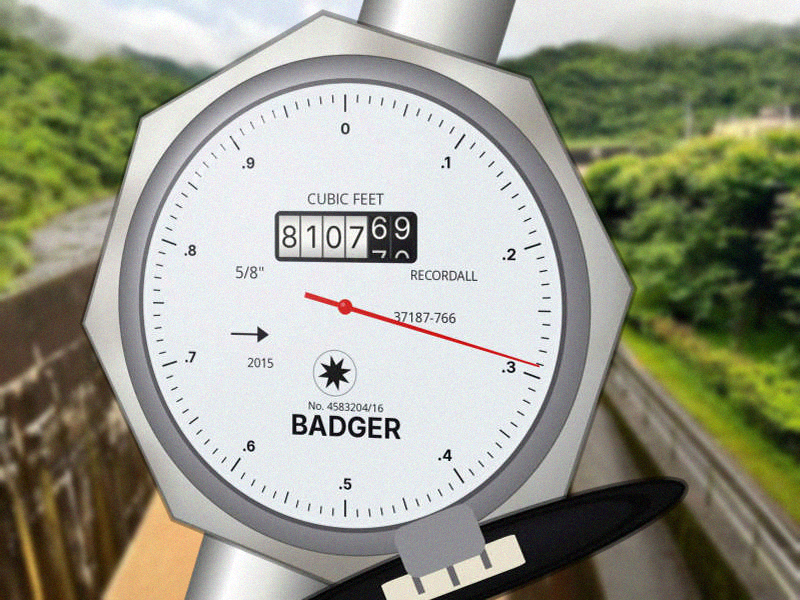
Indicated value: 810769.29 ft³
